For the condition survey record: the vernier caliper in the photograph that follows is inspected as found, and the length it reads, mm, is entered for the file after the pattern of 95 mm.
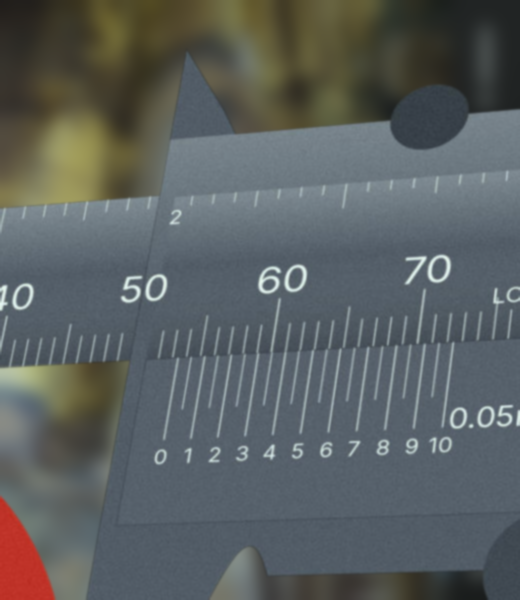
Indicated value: 53.4 mm
